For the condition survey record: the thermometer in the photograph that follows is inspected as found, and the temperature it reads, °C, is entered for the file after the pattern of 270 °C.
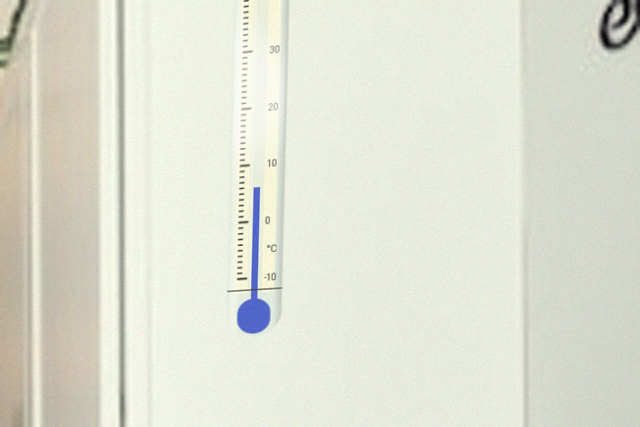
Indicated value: 6 °C
